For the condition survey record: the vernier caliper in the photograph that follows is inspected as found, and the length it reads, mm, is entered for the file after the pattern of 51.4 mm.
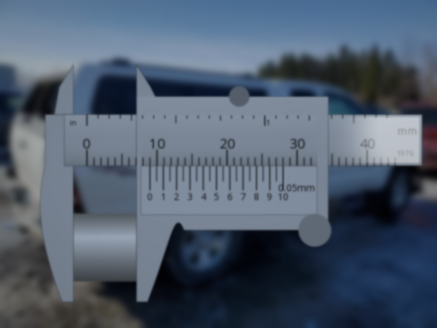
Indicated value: 9.0 mm
